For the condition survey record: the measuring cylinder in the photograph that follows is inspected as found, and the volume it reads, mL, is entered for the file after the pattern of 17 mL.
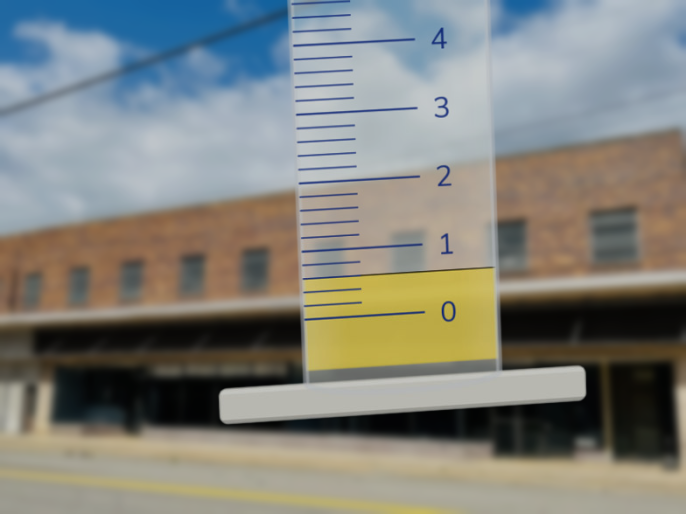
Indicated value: 0.6 mL
